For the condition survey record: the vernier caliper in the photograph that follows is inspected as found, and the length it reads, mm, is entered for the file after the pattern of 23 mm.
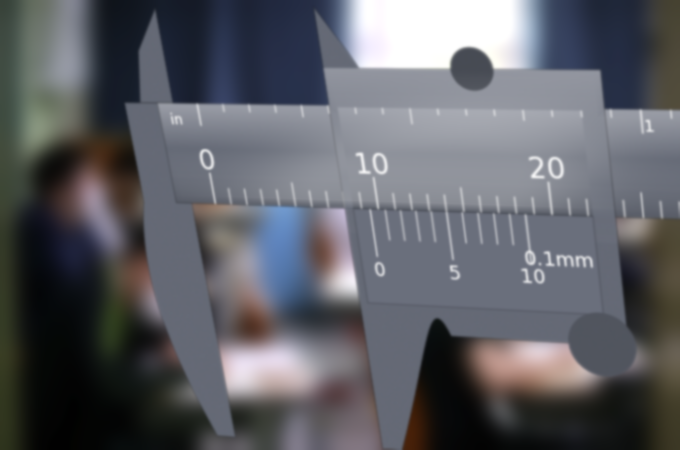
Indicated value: 9.5 mm
